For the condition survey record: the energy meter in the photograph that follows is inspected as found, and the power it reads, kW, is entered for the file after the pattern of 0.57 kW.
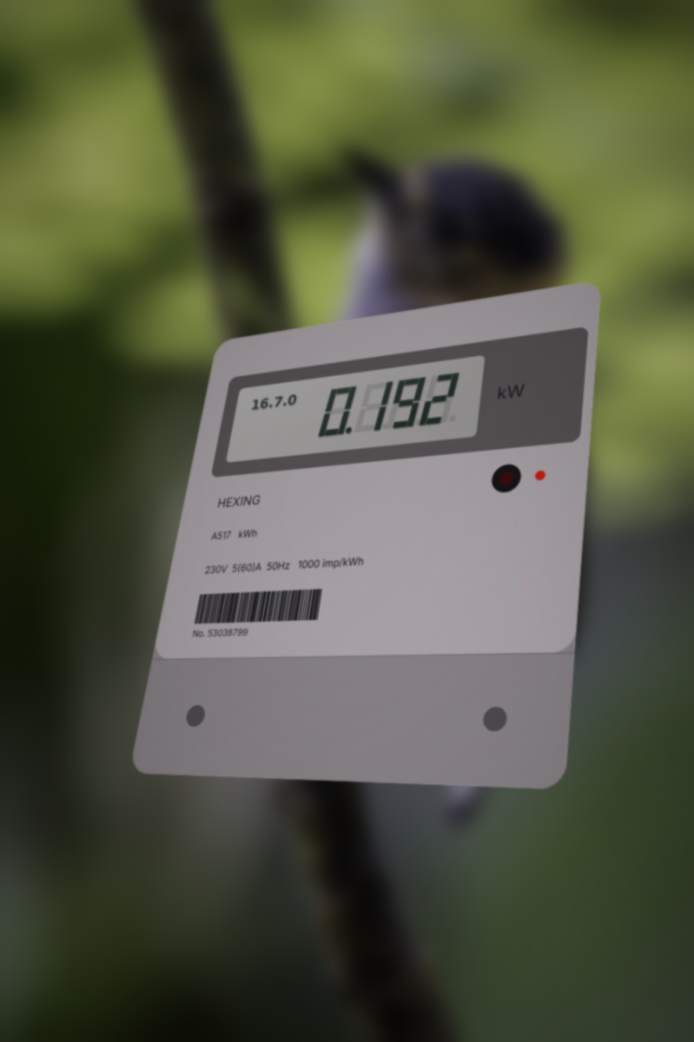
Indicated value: 0.192 kW
